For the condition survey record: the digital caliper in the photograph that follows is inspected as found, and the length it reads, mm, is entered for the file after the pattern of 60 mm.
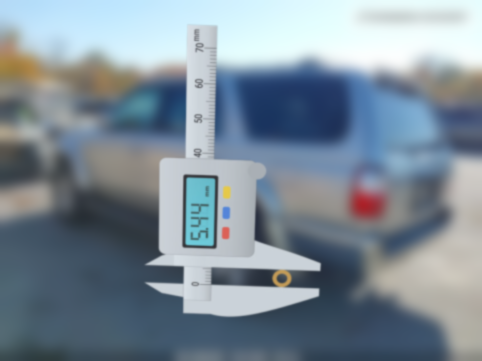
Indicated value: 5.44 mm
